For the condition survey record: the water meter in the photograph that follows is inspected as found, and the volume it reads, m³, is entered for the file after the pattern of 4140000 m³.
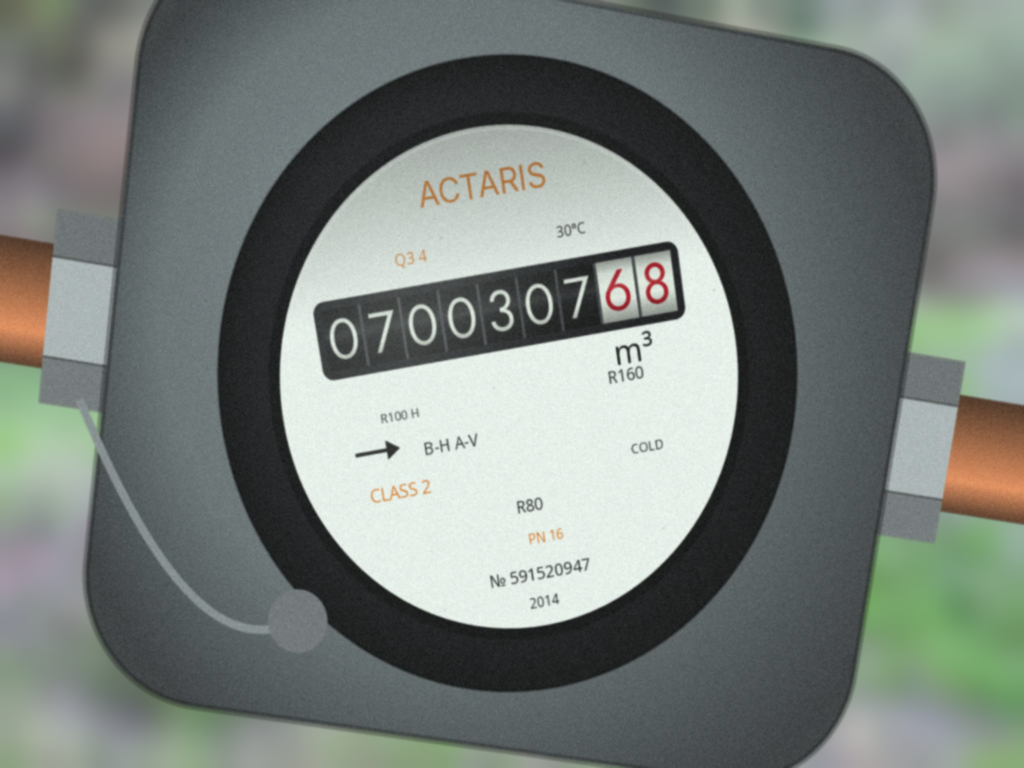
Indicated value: 700307.68 m³
